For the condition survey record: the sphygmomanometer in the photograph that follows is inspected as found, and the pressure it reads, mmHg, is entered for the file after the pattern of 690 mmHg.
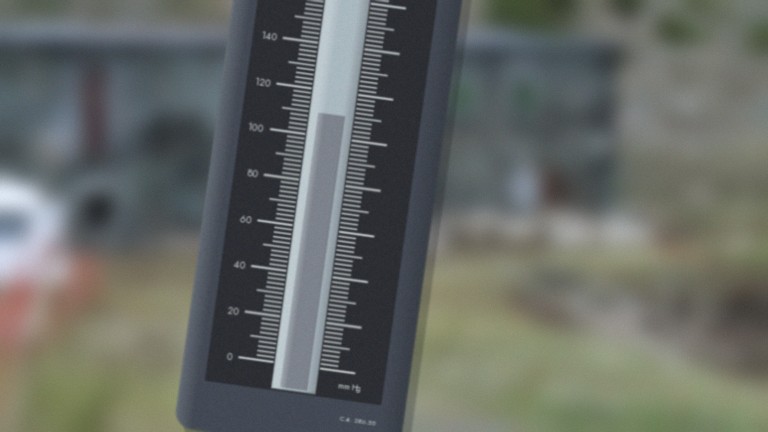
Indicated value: 110 mmHg
